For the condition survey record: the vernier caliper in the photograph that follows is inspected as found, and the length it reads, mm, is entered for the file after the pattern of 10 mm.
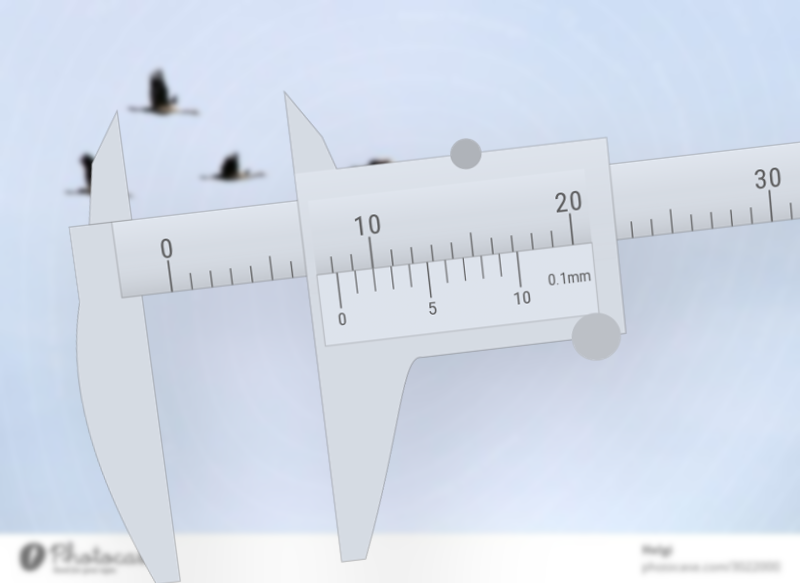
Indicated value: 8.2 mm
